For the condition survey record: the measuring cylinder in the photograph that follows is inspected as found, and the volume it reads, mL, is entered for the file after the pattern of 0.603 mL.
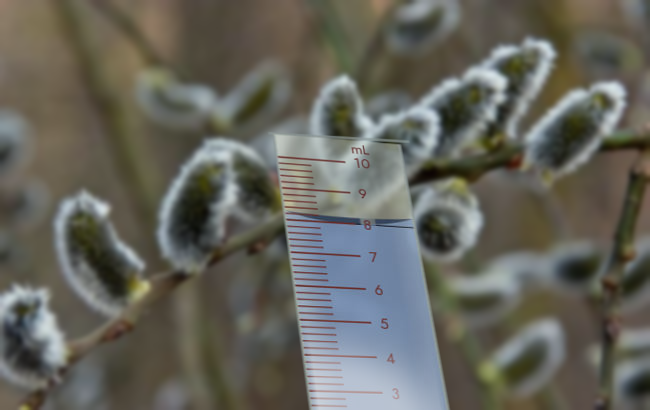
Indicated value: 8 mL
